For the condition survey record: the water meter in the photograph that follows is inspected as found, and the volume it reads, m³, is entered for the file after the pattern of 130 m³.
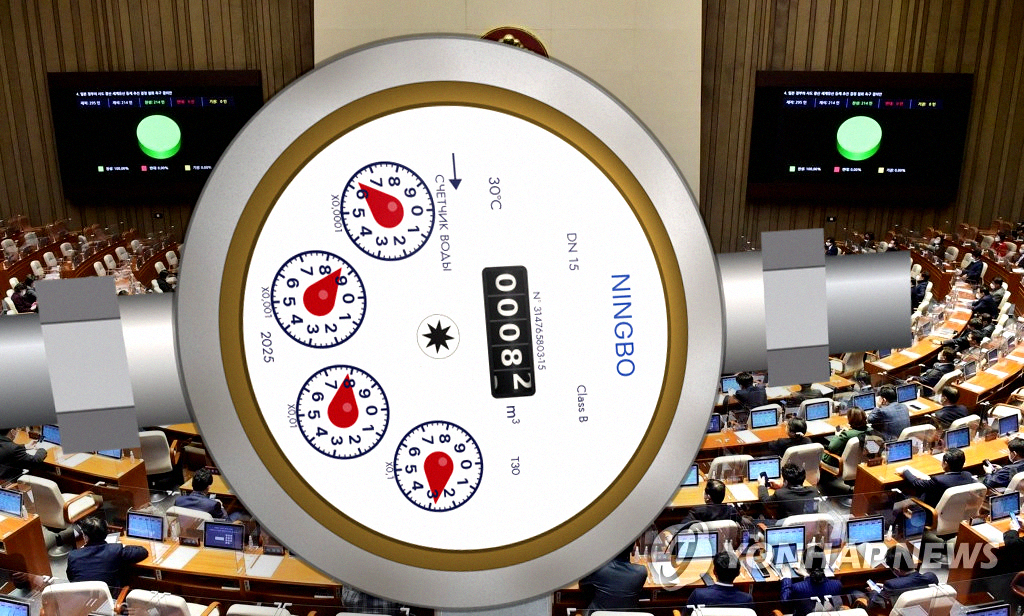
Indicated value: 82.2786 m³
